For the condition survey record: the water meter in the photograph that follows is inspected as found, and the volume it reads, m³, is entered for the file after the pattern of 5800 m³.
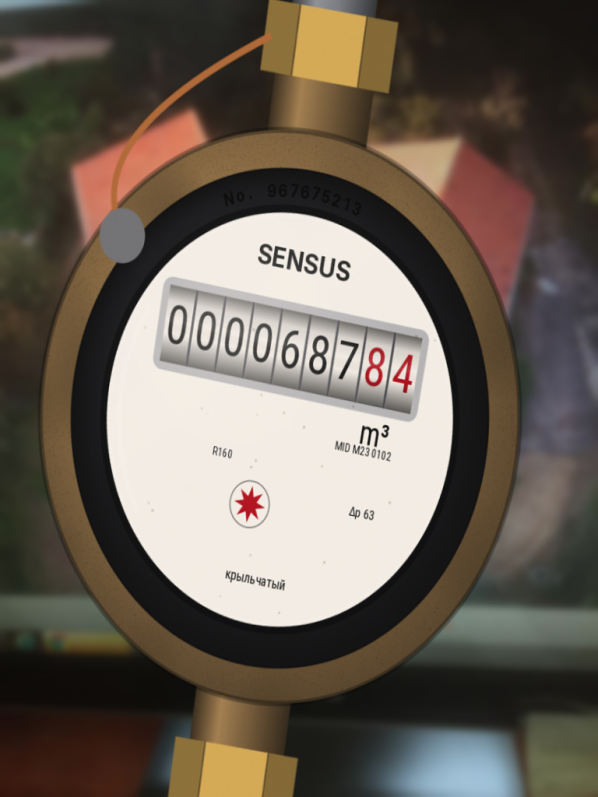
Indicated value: 687.84 m³
